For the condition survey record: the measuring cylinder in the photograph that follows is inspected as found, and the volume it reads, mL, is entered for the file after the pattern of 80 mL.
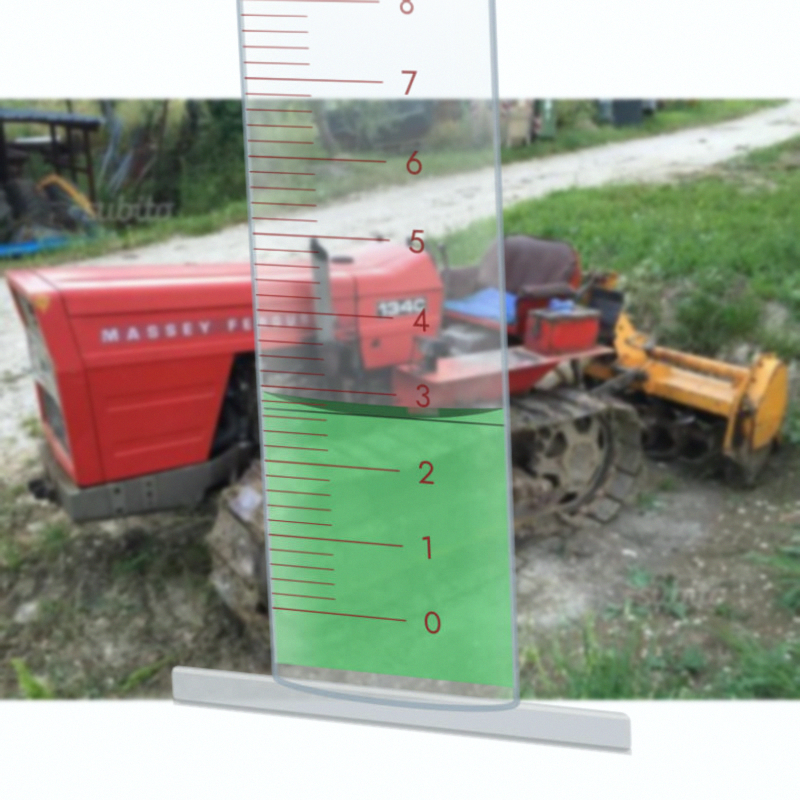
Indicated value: 2.7 mL
